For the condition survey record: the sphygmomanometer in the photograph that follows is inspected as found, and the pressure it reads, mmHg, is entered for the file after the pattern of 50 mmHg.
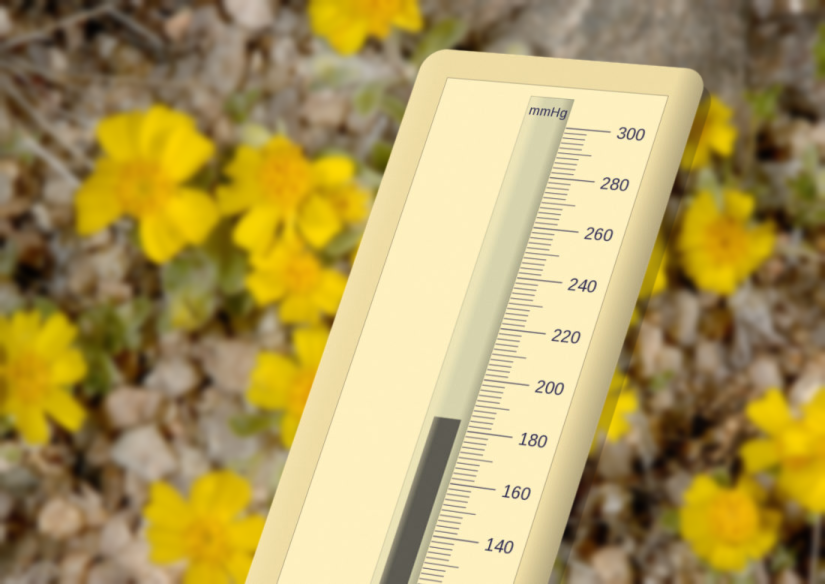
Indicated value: 184 mmHg
